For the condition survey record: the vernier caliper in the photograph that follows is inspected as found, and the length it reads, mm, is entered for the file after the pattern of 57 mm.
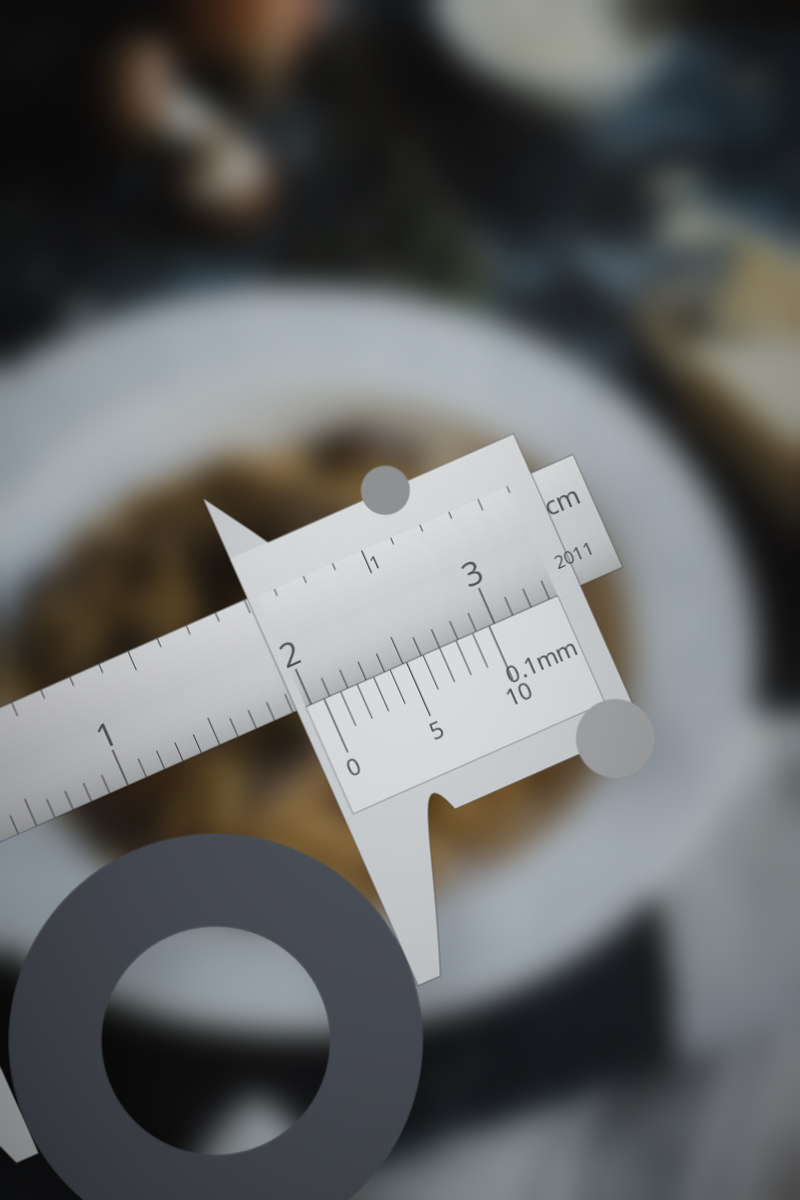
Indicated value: 20.7 mm
